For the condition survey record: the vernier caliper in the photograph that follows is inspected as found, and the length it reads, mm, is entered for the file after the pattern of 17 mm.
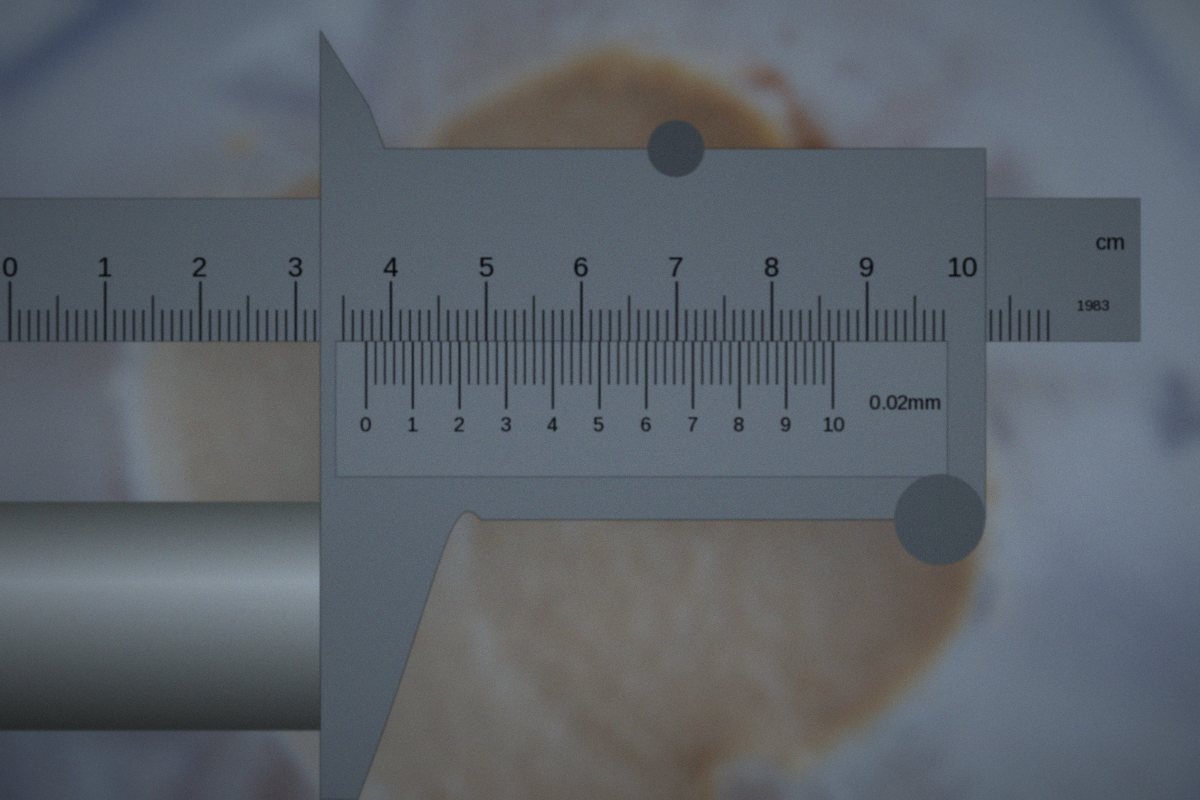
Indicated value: 37.4 mm
